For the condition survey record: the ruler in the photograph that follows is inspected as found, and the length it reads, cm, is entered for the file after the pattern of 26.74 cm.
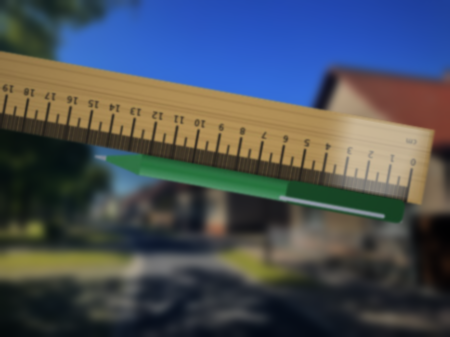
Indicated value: 14.5 cm
